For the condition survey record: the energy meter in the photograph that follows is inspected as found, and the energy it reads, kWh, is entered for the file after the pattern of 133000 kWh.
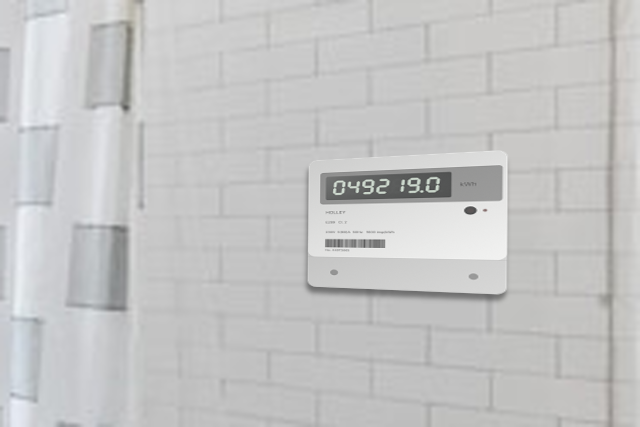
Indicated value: 49219.0 kWh
